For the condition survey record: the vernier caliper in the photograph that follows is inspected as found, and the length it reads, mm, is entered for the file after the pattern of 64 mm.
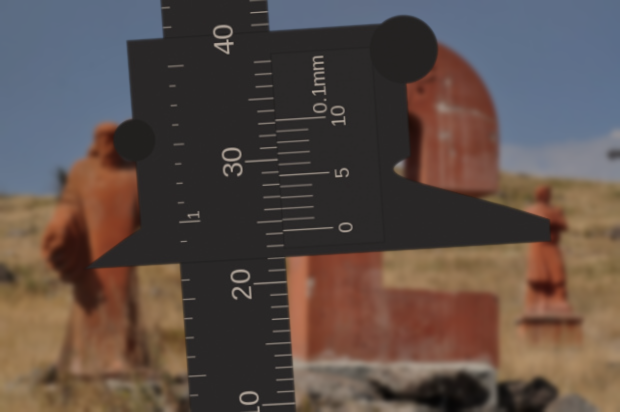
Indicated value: 24.2 mm
